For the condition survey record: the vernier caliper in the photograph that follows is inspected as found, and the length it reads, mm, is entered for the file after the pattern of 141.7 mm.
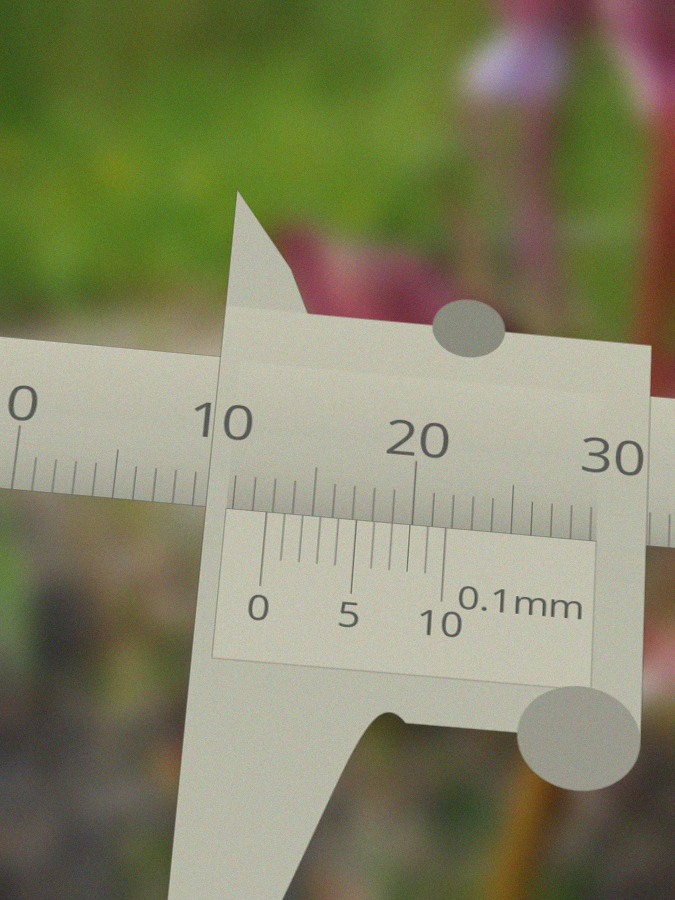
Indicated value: 12.7 mm
